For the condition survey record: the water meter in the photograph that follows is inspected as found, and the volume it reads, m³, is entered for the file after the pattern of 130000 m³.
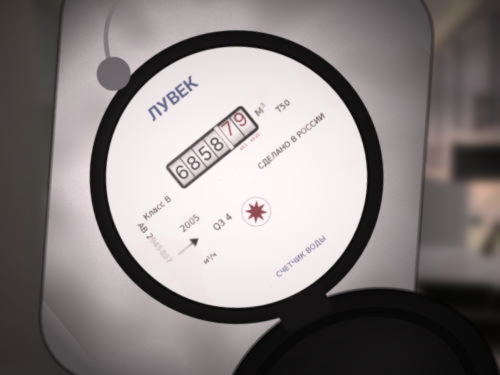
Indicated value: 6858.79 m³
